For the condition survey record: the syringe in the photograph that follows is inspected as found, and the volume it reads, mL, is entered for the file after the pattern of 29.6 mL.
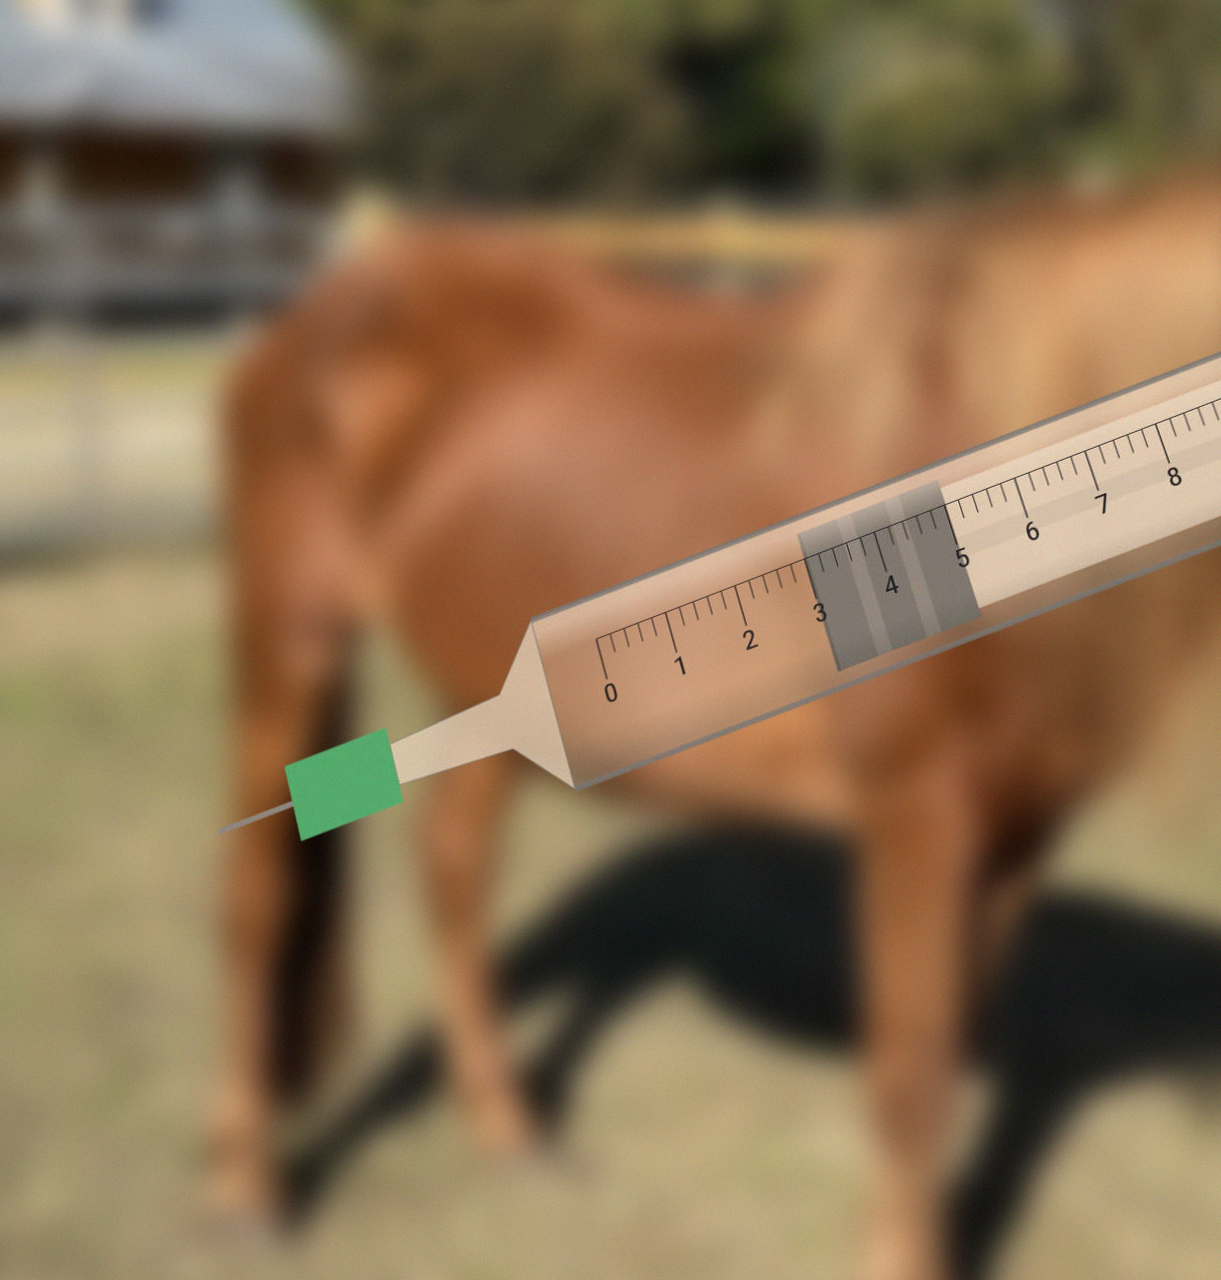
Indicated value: 3 mL
